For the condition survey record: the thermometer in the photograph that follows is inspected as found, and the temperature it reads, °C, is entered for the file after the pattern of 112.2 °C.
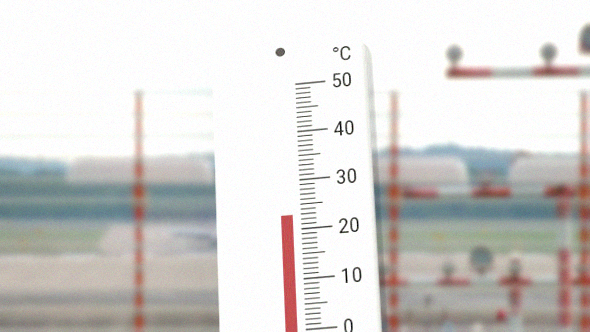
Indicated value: 23 °C
